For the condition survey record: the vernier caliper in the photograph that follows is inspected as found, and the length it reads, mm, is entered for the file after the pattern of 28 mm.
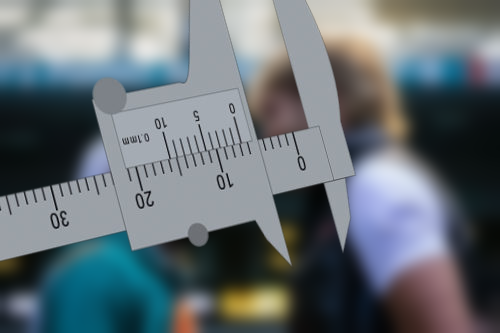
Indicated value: 6.8 mm
